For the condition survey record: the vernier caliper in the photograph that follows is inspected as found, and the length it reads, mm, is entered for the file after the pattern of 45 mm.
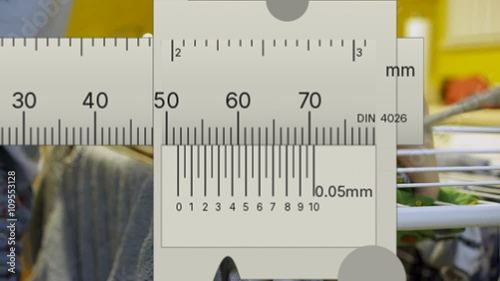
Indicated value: 51.6 mm
